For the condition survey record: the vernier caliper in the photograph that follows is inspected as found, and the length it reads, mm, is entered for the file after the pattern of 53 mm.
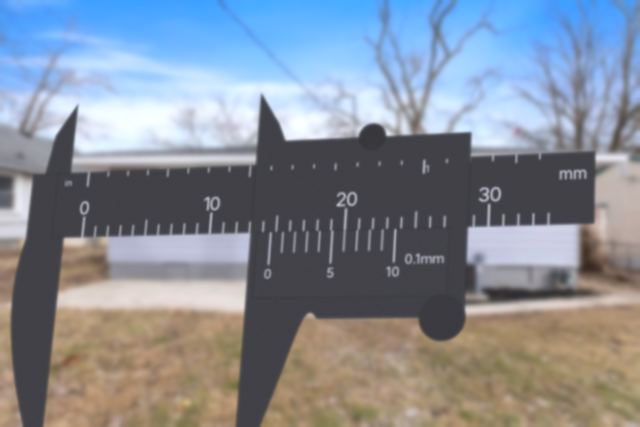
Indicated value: 14.6 mm
